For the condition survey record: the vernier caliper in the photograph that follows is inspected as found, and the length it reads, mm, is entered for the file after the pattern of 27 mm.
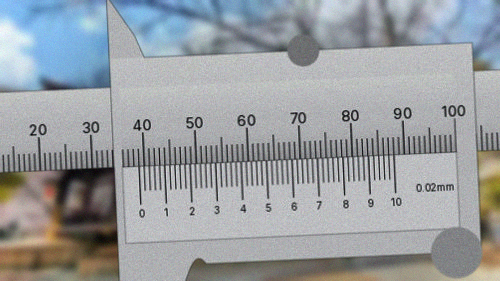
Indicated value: 39.0 mm
